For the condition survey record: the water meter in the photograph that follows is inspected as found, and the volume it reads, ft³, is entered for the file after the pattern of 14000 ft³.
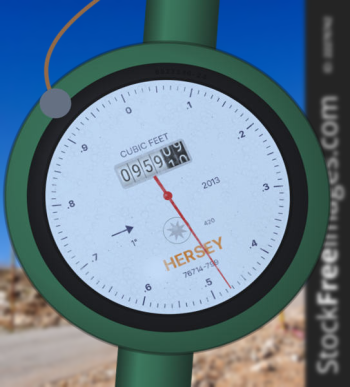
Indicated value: 95909.47 ft³
